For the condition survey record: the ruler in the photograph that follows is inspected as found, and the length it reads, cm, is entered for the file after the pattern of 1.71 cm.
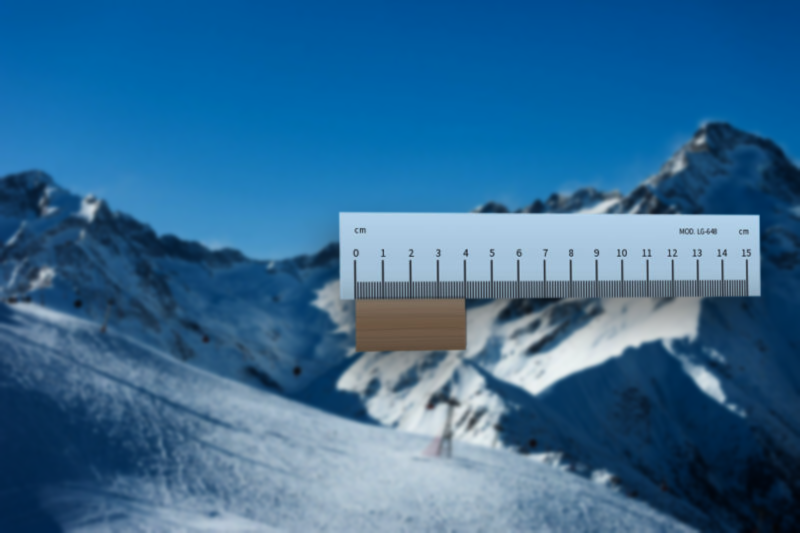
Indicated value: 4 cm
